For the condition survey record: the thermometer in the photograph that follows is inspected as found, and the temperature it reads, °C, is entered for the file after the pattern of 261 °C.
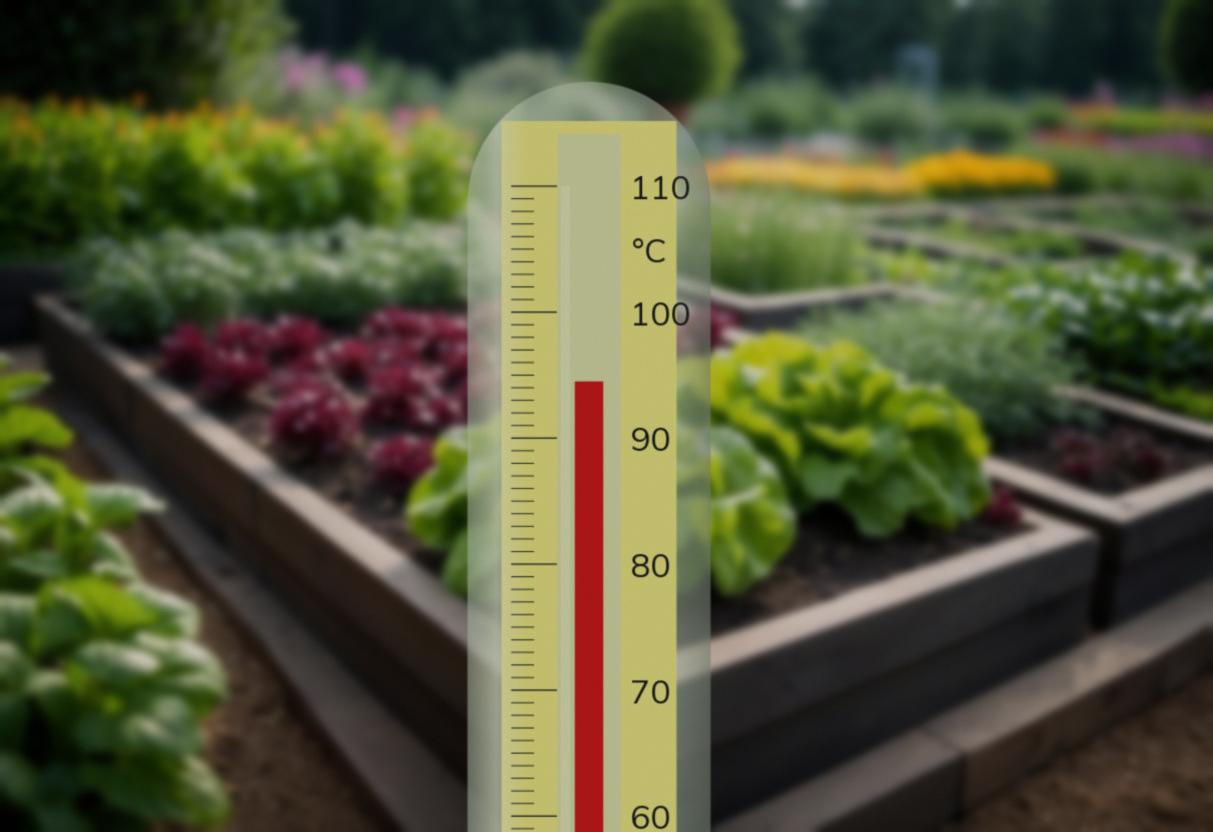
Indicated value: 94.5 °C
